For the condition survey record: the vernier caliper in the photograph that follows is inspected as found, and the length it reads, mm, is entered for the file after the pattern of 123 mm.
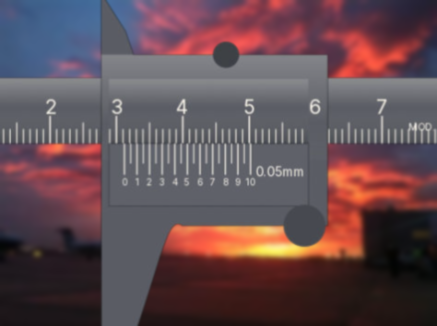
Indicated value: 31.2 mm
